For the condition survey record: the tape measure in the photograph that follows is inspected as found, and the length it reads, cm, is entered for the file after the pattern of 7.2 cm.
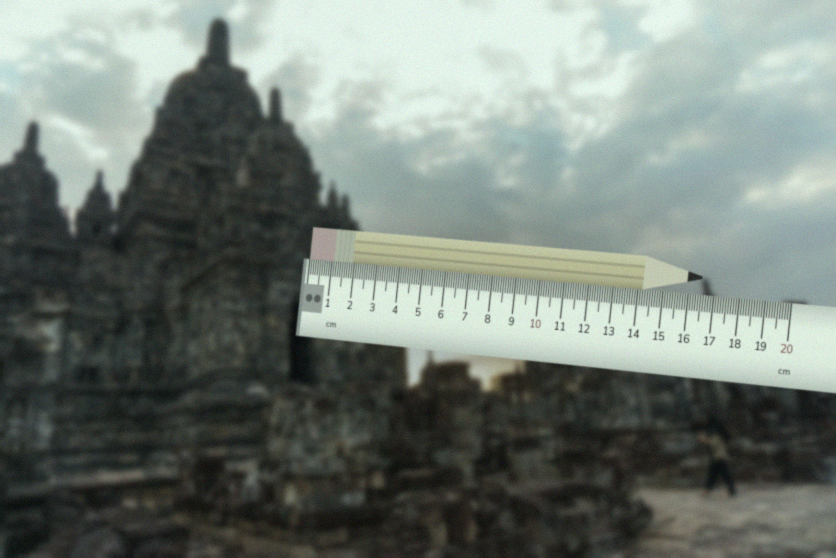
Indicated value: 16.5 cm
